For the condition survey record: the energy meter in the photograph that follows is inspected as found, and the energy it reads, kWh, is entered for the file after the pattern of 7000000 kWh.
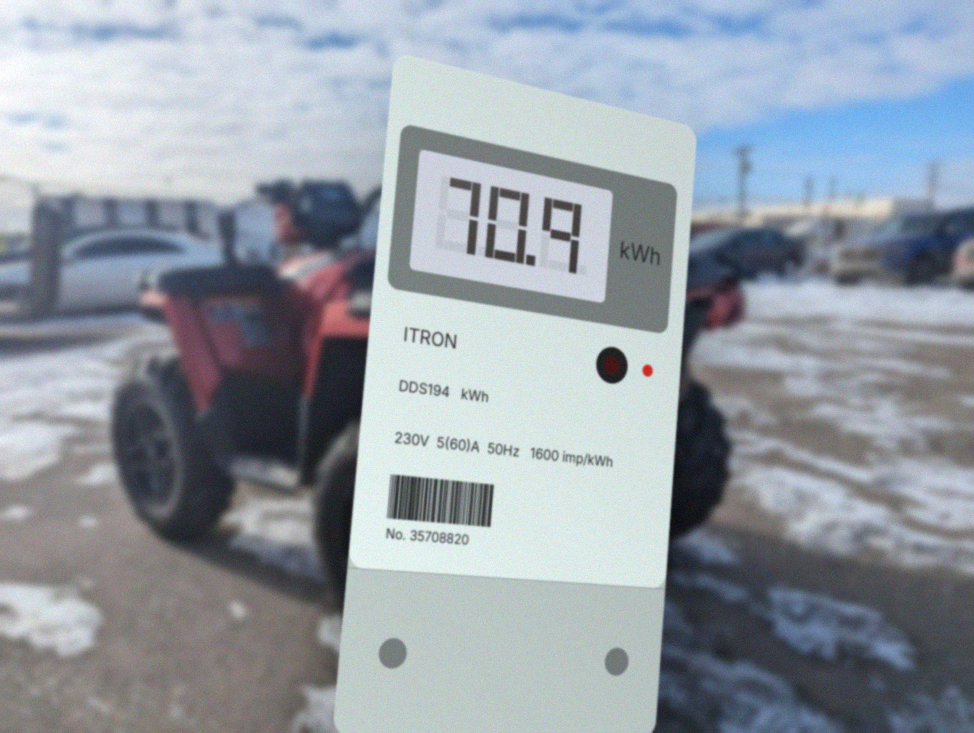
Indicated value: 70.9 kWh
